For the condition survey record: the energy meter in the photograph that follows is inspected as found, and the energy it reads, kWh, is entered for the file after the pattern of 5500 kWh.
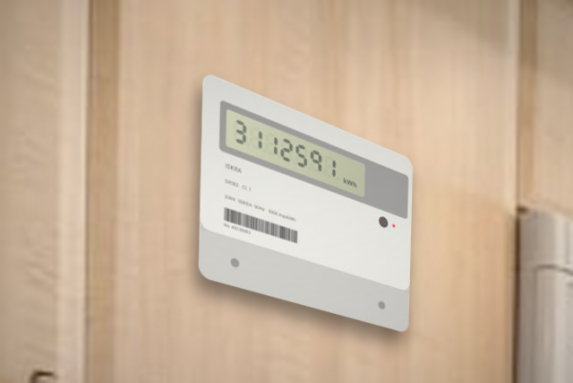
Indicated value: 3112591 kWh
